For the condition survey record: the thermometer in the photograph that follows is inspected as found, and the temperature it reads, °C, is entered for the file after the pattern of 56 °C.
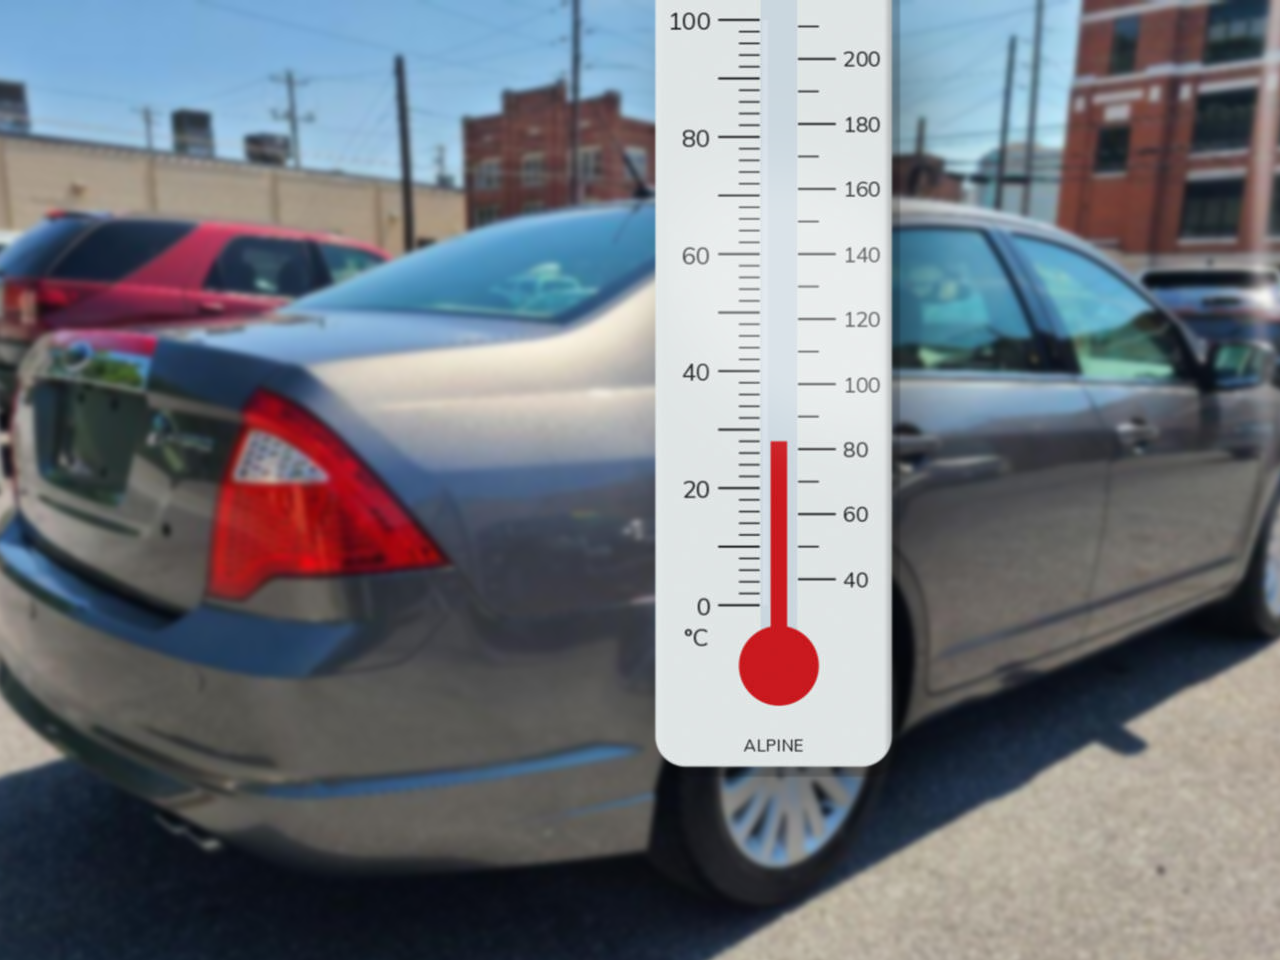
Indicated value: 28 °C
